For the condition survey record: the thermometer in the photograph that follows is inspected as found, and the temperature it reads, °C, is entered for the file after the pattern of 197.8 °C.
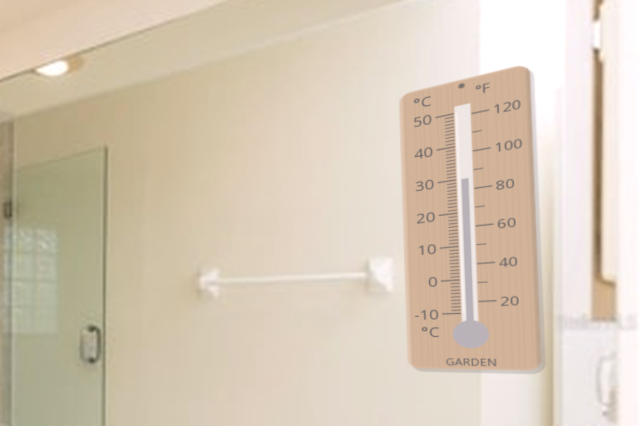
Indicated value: 30 °C
